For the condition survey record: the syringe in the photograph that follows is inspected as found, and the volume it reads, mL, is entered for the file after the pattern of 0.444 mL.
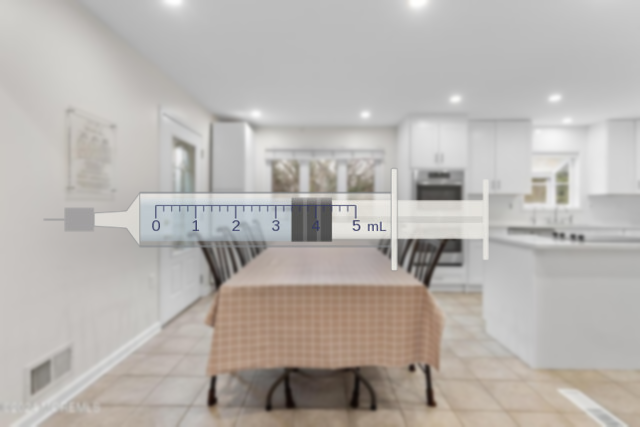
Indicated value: 3.4 mL
